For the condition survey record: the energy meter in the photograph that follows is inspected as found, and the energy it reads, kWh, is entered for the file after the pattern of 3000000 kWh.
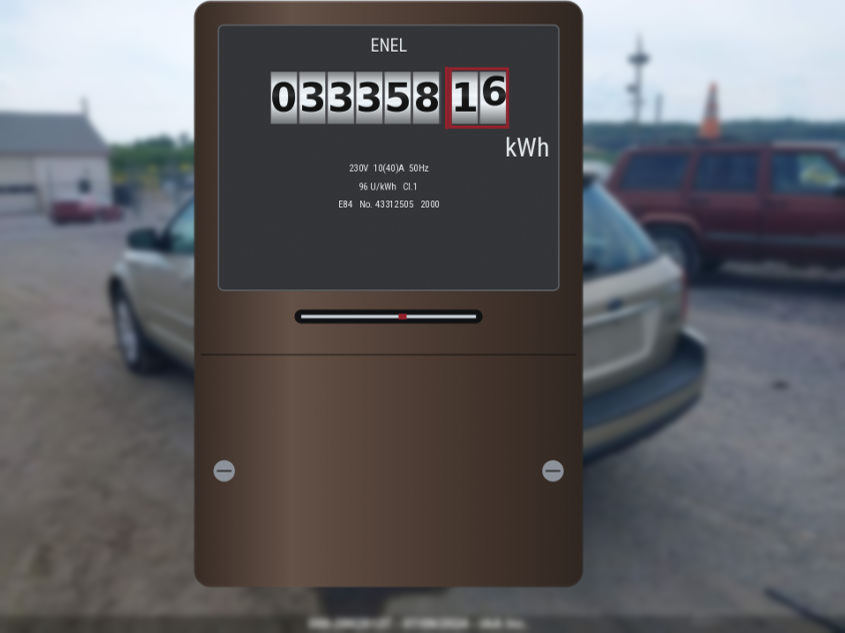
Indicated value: 33358.16 kWh
